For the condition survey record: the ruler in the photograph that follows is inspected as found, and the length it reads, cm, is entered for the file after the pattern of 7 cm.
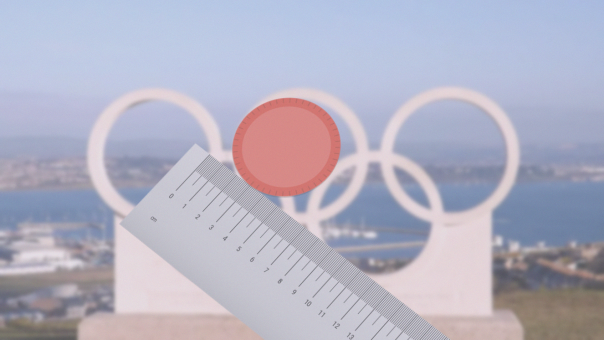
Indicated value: 6 cm
